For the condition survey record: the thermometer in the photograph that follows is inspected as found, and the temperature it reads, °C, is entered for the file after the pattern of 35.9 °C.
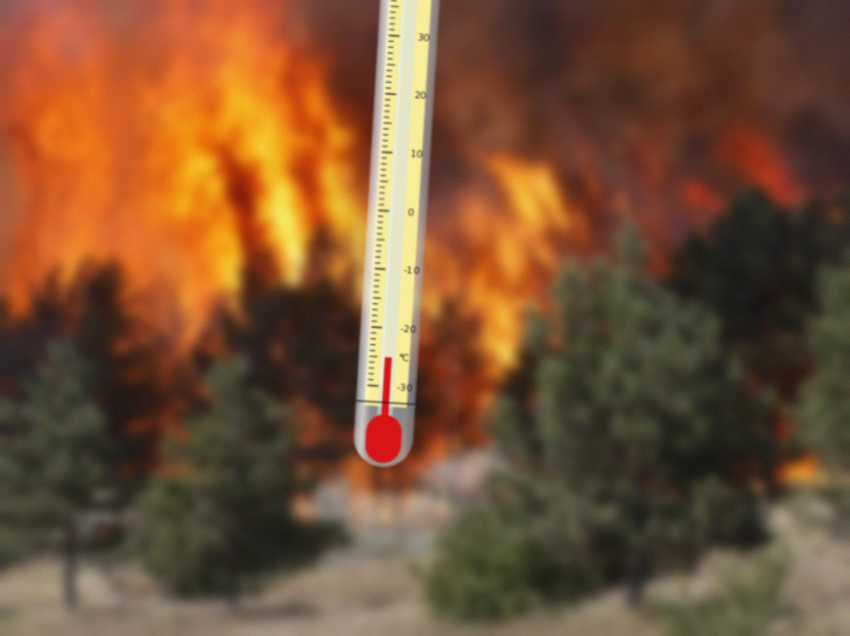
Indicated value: -25 °C
